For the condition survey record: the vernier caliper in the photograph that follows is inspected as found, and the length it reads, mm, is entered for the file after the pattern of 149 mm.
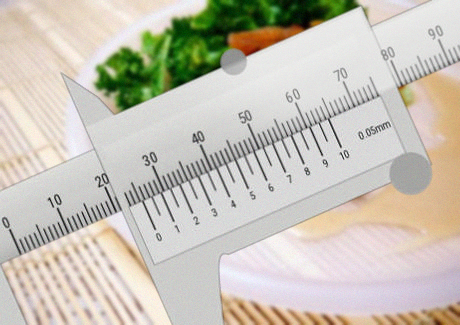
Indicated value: 25.5 mm
